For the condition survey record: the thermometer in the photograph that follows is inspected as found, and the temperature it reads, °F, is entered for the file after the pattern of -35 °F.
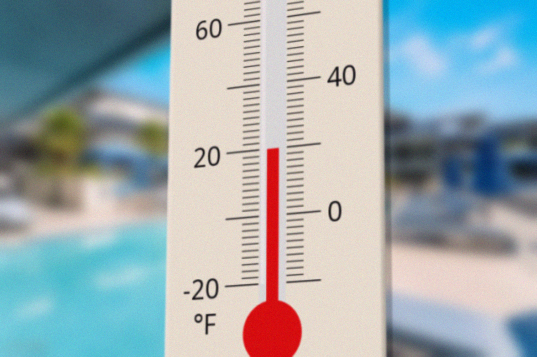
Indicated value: 20 °F
